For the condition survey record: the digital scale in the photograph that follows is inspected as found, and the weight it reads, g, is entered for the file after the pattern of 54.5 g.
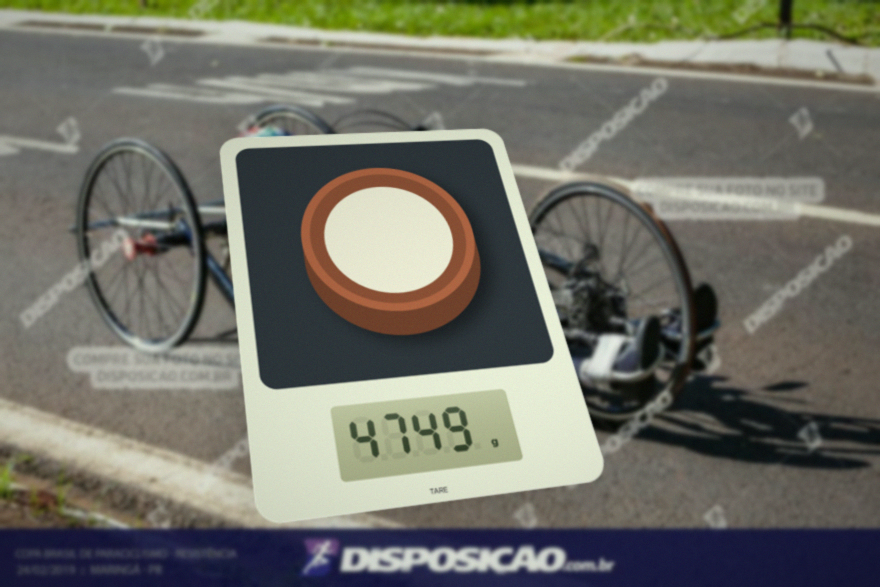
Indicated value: 4749 g
